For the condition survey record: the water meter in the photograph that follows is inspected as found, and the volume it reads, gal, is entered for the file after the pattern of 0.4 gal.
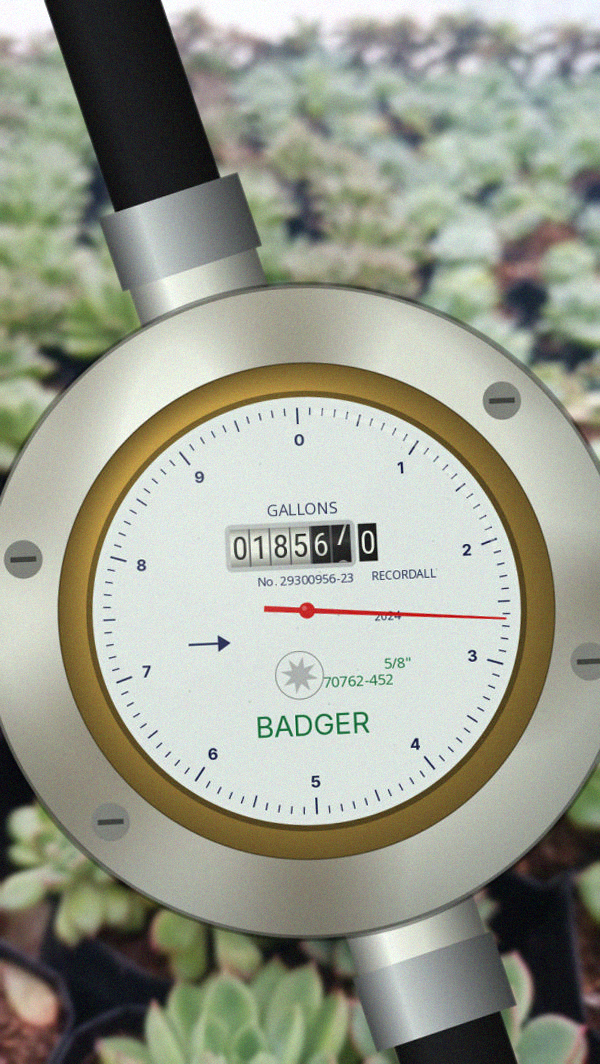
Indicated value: 185672.6 gal
